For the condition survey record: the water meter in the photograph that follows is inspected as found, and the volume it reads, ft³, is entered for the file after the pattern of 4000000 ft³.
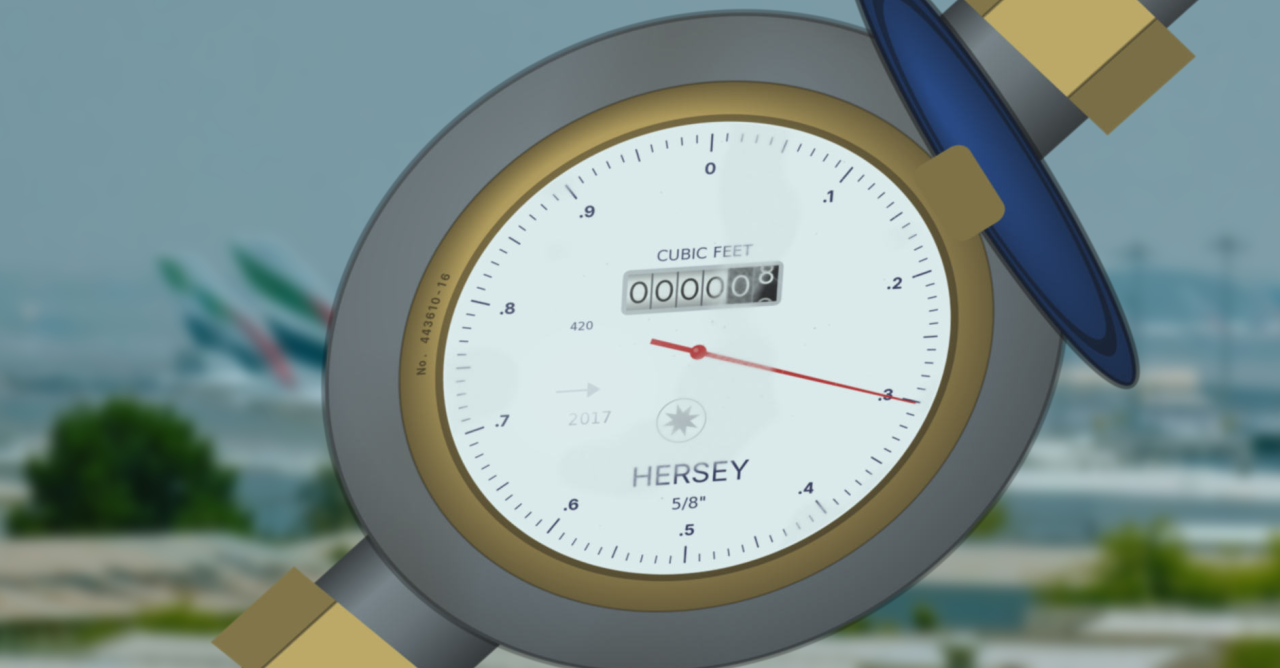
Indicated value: 8.30 ft³
